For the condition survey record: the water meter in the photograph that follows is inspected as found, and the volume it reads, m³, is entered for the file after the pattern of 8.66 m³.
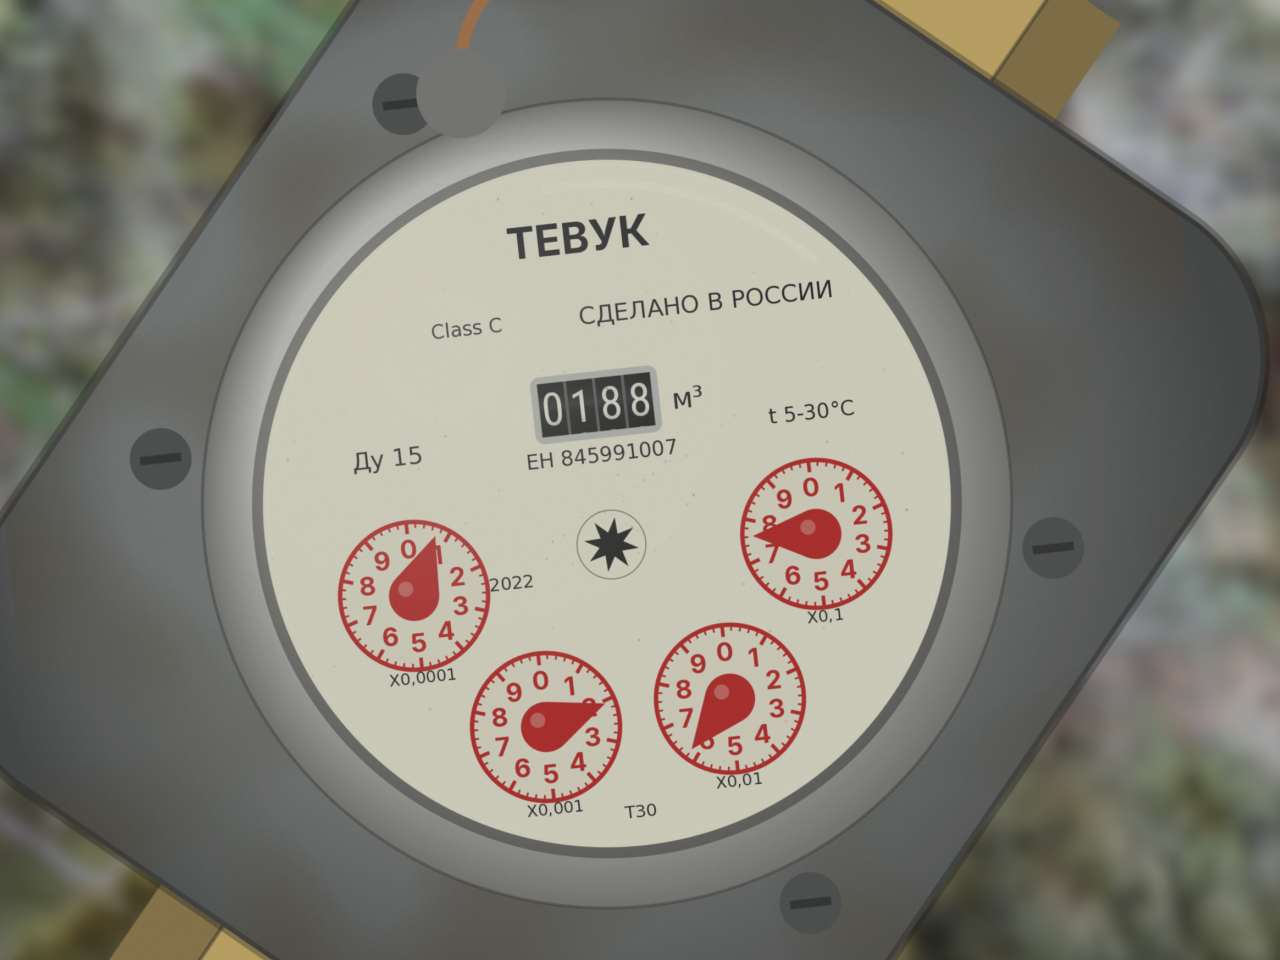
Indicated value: 188.7620 m³
